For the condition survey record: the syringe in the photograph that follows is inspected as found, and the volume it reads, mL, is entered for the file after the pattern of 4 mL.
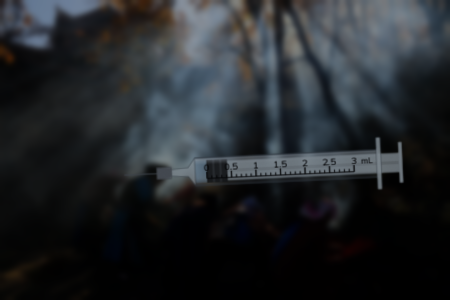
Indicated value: 0 mL
